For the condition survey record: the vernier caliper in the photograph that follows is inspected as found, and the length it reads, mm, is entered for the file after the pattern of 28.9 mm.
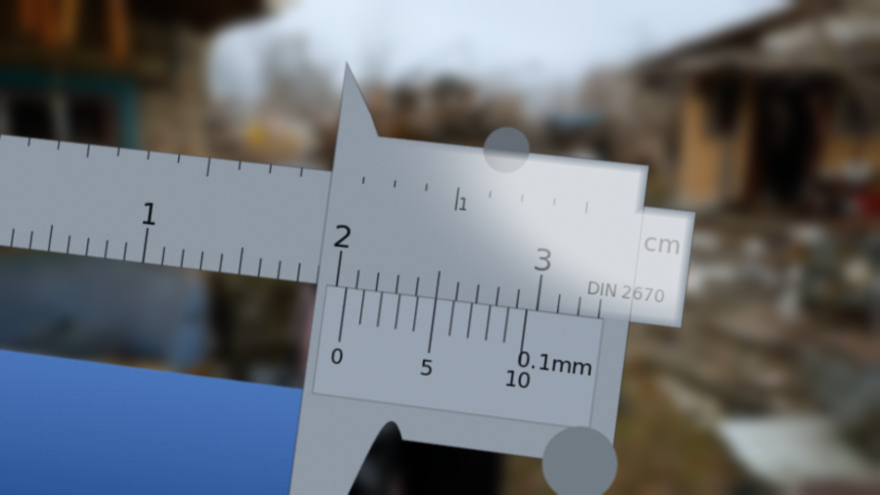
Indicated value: 20.5 mm
